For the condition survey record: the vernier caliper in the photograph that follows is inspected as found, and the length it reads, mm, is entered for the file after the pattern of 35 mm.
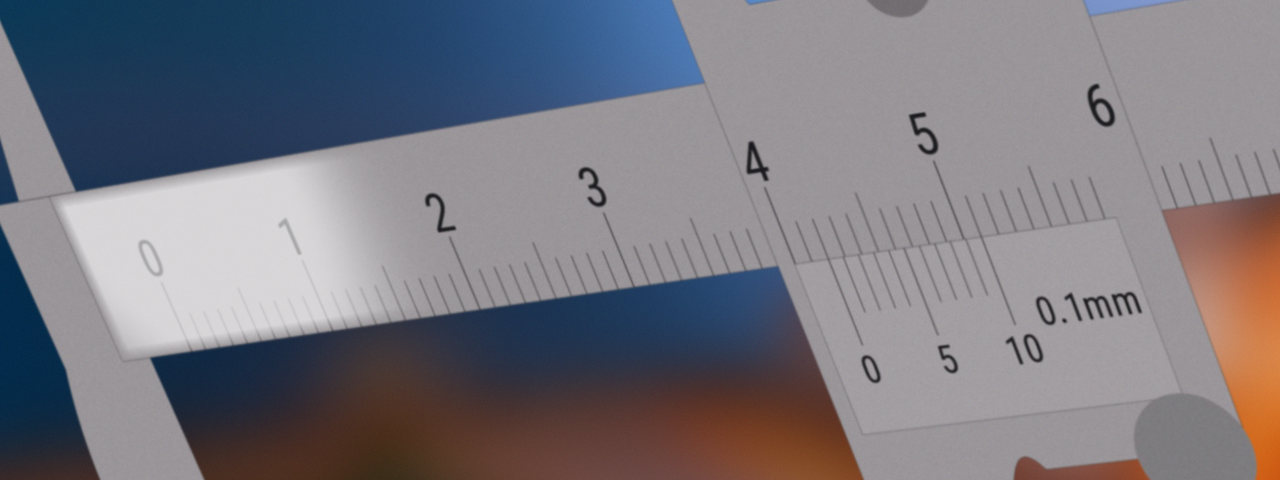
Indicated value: 42.0 mm
